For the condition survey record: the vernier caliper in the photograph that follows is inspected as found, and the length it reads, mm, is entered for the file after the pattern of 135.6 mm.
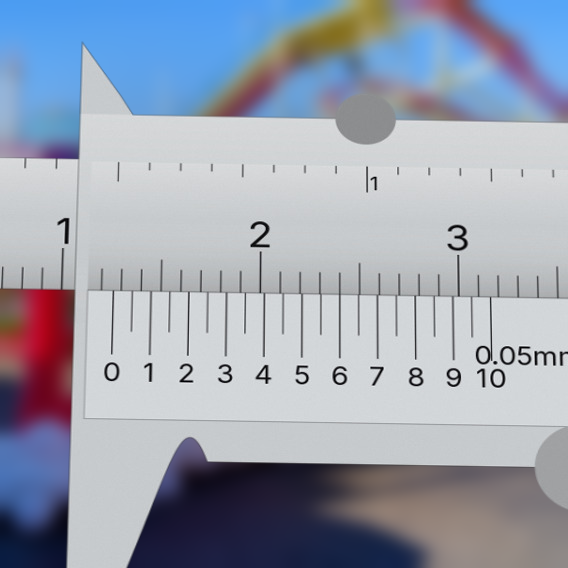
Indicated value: 12.6 mm
